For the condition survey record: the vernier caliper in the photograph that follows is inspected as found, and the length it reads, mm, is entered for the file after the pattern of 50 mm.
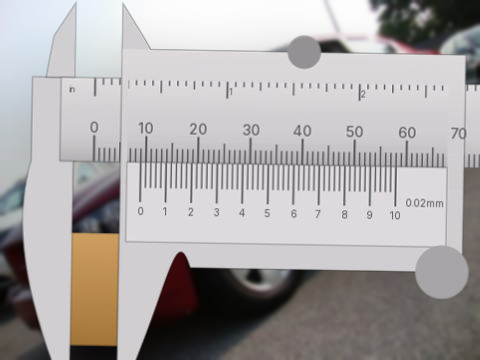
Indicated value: 9.0 mm
